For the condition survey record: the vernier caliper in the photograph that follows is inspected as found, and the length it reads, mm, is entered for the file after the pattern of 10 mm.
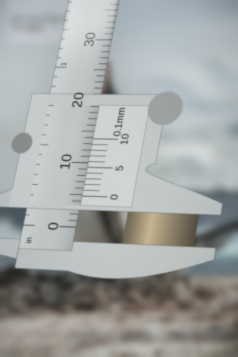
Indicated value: 4.8 mm
